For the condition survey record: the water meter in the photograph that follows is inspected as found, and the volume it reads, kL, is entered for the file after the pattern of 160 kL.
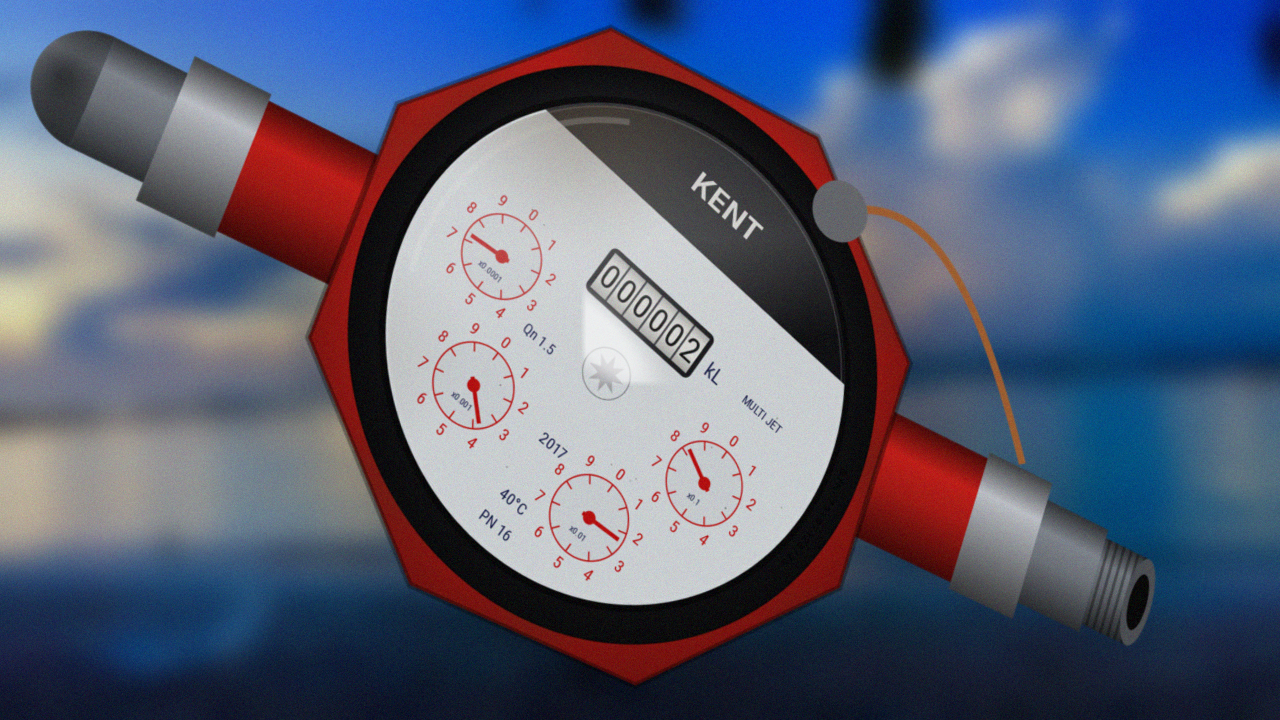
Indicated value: 2.8237 kL
